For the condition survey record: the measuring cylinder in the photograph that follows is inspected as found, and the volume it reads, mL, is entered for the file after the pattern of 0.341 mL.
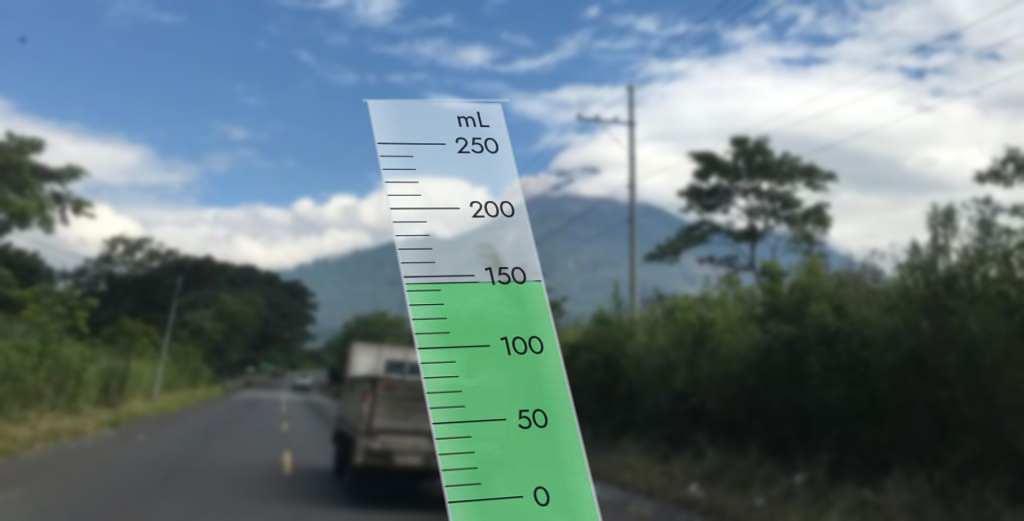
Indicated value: 145 mL
